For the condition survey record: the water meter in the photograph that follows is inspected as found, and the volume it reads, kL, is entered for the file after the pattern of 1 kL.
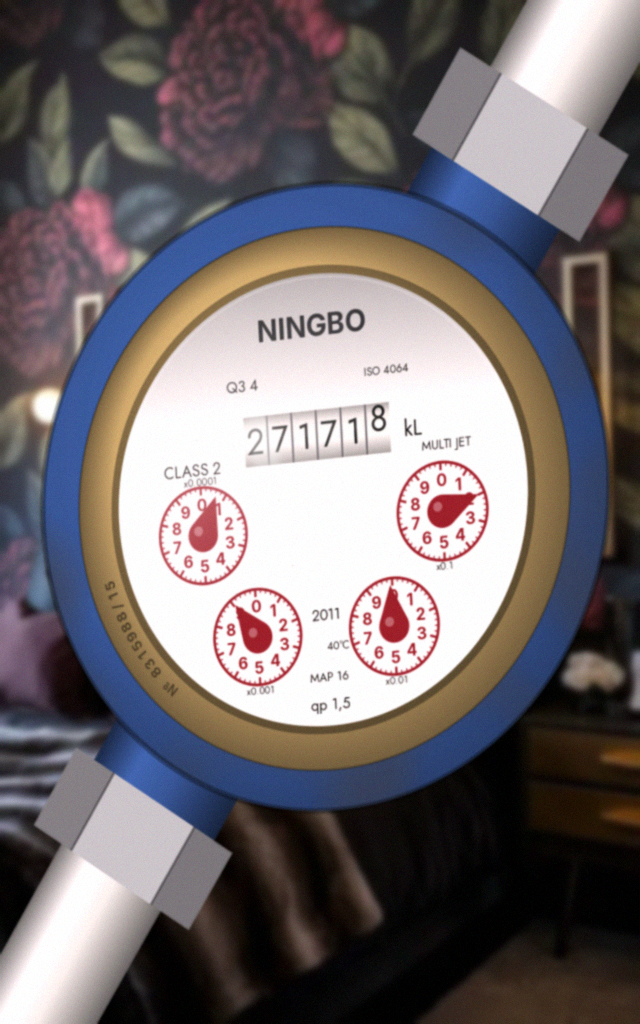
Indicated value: 271718.1990 kL
